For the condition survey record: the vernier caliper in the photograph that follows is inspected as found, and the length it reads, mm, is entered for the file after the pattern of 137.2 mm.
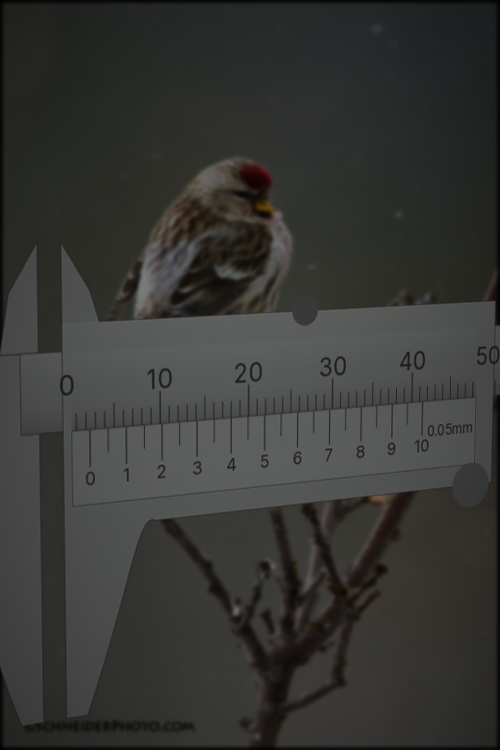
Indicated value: 2.4 mm
